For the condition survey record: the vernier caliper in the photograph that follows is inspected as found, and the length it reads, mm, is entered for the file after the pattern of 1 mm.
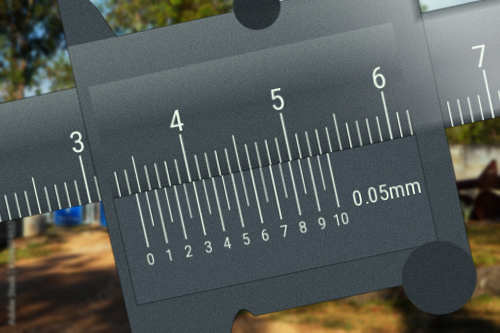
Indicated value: 34.6 mm
